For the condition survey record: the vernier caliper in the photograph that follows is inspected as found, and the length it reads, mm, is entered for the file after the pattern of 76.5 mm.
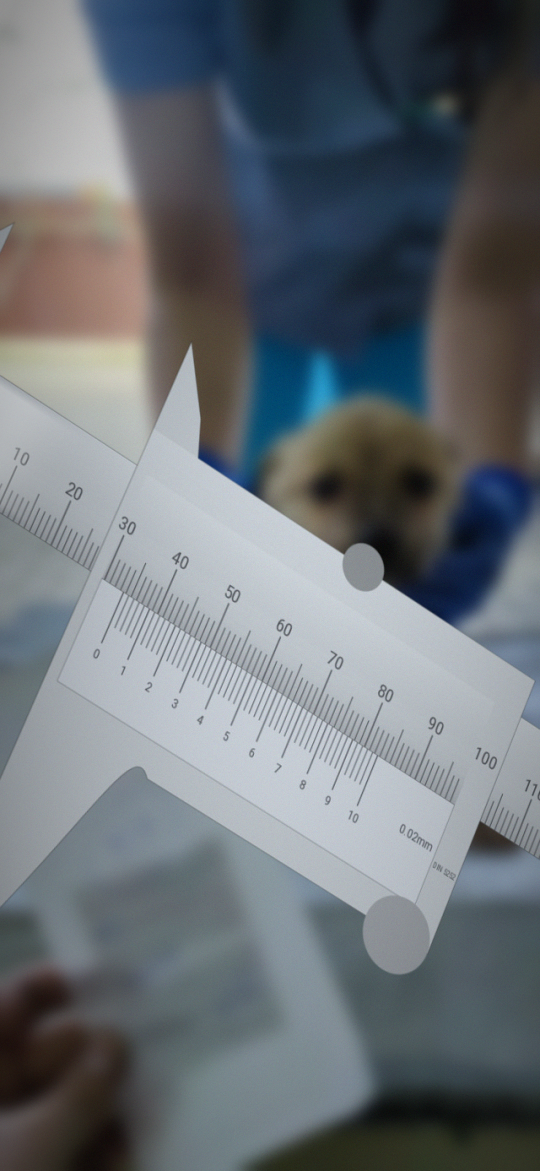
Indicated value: 33.6 mm
